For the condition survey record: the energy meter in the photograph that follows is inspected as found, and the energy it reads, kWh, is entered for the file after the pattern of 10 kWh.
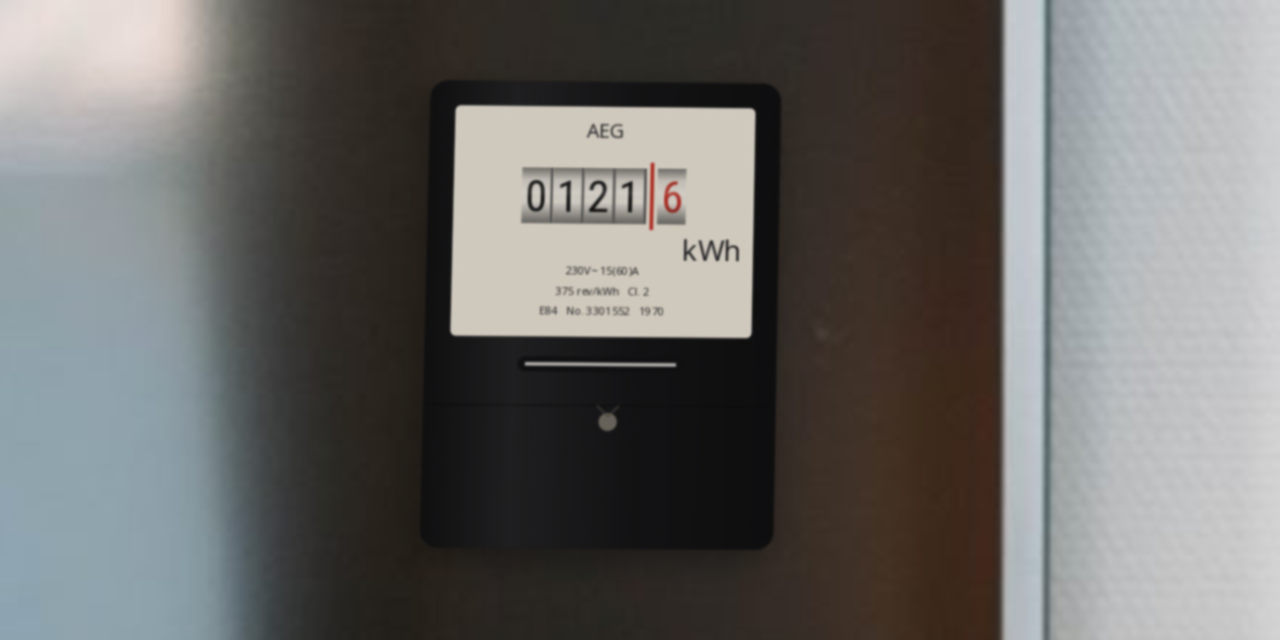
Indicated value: 121.6 kWh
